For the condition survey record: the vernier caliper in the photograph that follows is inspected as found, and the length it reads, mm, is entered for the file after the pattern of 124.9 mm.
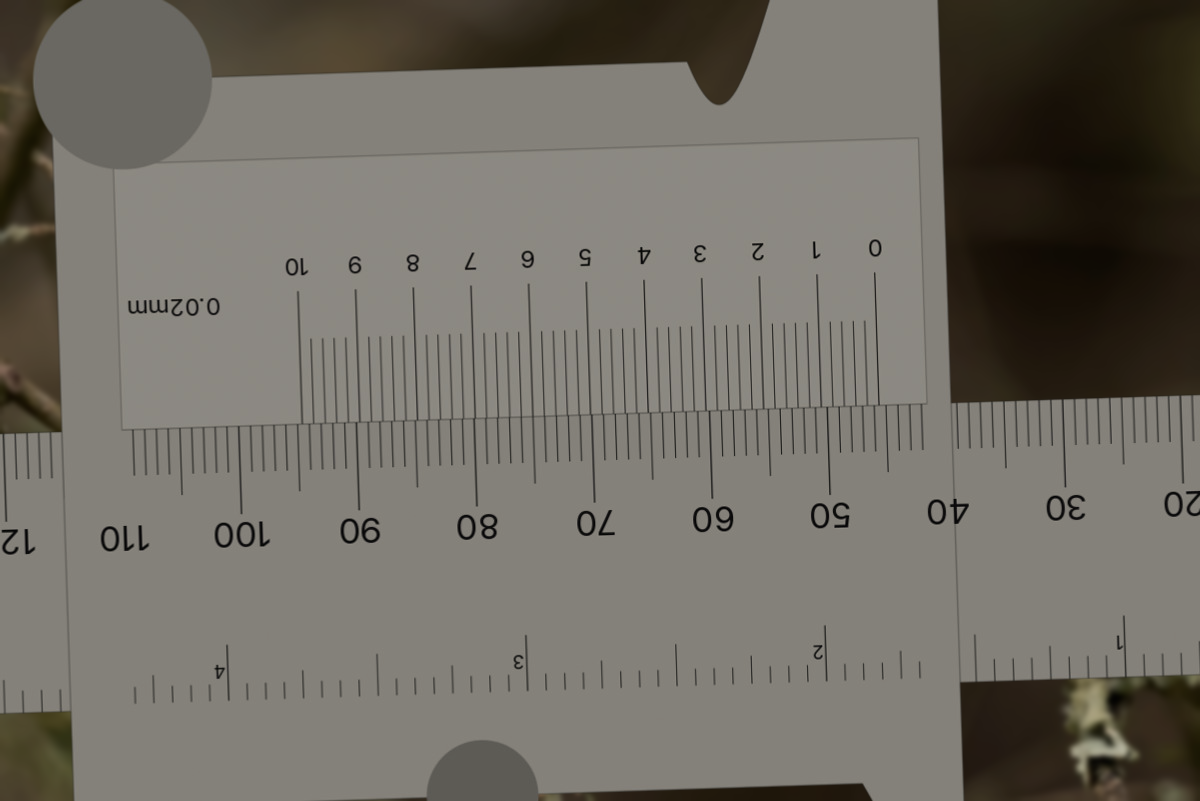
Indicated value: 45.6 mm
